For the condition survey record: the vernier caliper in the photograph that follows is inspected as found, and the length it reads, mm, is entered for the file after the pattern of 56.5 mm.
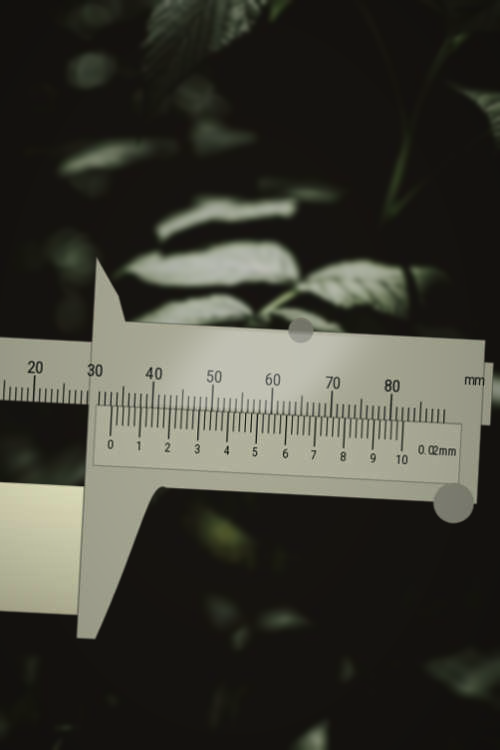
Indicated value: 33.2 mm
